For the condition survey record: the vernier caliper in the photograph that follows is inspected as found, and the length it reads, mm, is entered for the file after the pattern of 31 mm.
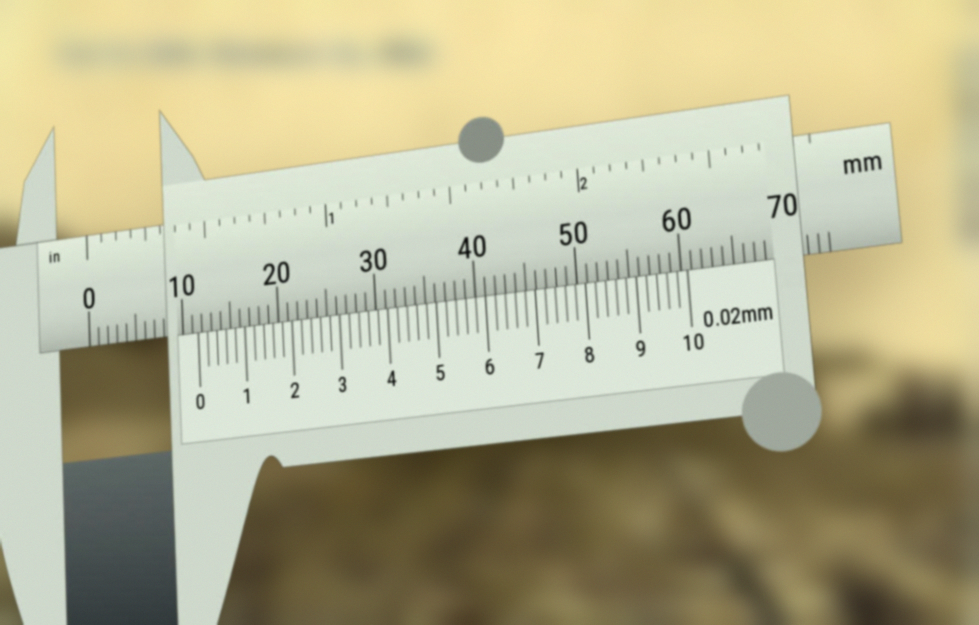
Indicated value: 11.6 mm
